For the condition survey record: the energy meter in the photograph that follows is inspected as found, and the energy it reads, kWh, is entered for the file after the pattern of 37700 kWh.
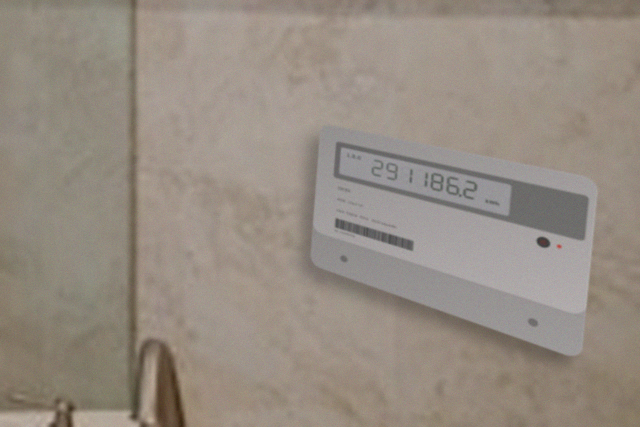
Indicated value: 291186.2 kWh
